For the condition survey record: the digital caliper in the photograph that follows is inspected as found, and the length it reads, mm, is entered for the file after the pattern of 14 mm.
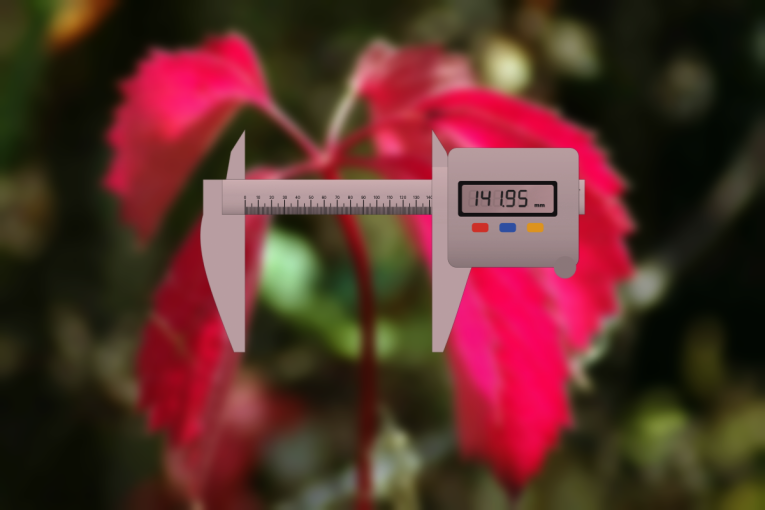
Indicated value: 141.95 mm
